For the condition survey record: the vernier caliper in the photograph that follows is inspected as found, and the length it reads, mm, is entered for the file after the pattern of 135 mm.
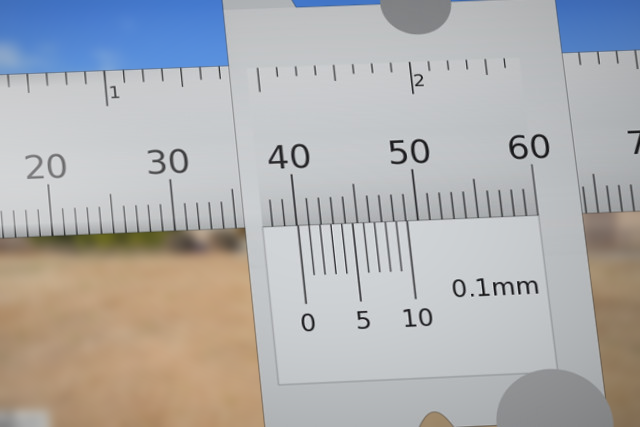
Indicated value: 40.1 mm
